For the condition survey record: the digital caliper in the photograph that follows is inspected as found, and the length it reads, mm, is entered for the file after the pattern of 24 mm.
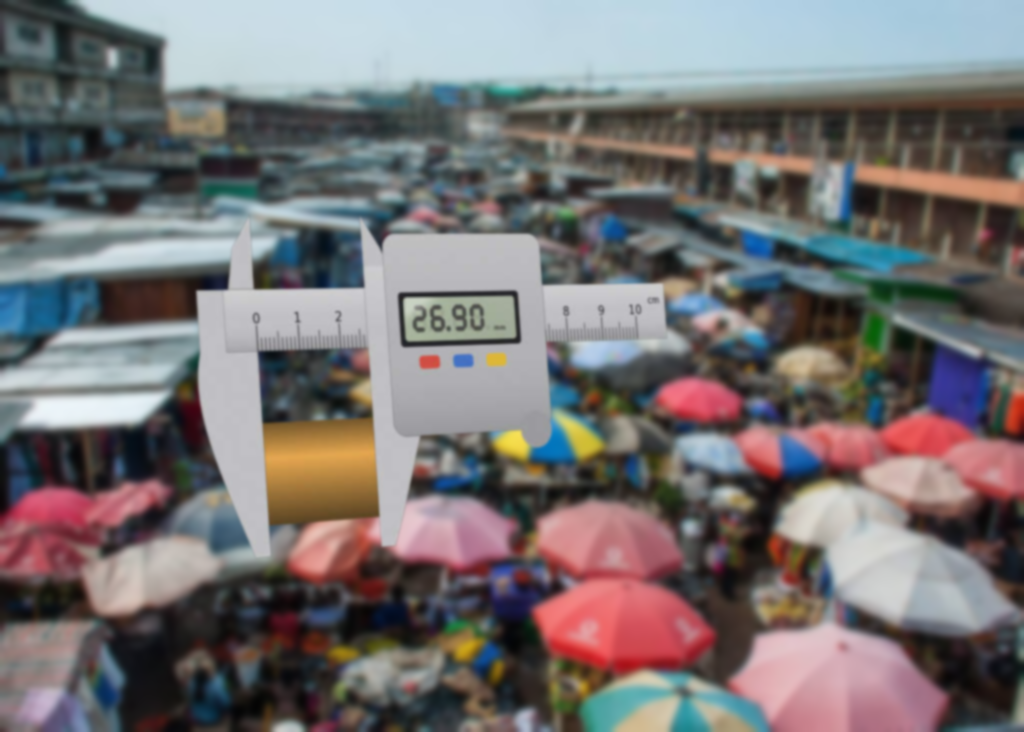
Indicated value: 26.90 mm
